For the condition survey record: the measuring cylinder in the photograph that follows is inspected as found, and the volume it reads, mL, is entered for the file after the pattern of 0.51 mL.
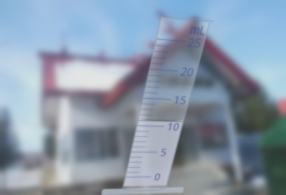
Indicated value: 11 mL
